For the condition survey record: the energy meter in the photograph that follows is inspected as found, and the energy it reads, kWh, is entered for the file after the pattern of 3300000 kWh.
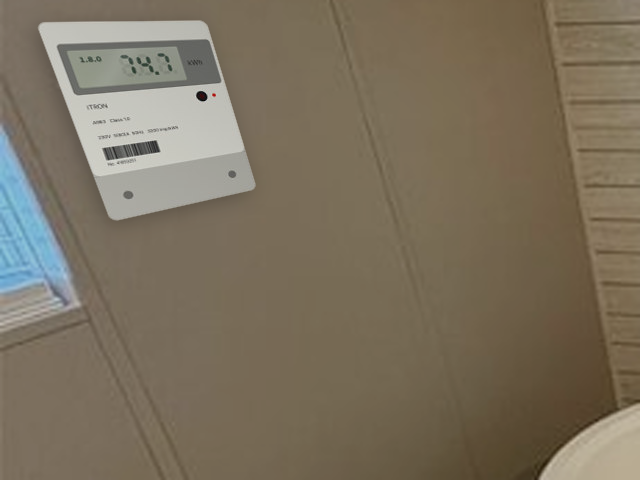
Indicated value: 74.7 kWh
